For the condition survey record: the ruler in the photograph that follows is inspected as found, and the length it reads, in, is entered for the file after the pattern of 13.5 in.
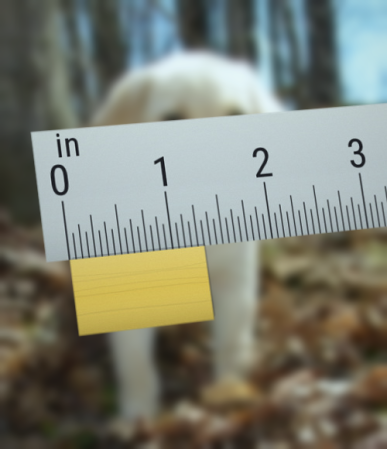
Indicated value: 1.3125 in
